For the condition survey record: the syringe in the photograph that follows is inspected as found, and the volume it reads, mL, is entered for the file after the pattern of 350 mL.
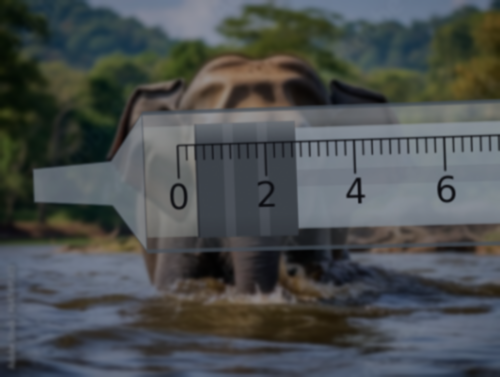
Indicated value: 0.4 mL
